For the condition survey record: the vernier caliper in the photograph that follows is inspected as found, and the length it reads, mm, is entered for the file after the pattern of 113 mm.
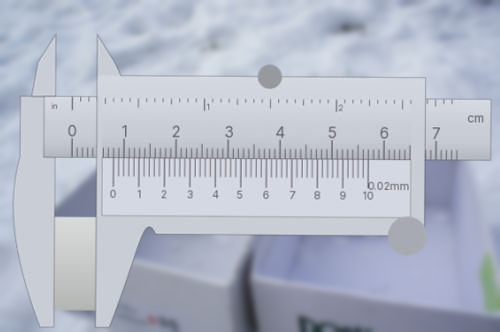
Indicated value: 8.0 mm
